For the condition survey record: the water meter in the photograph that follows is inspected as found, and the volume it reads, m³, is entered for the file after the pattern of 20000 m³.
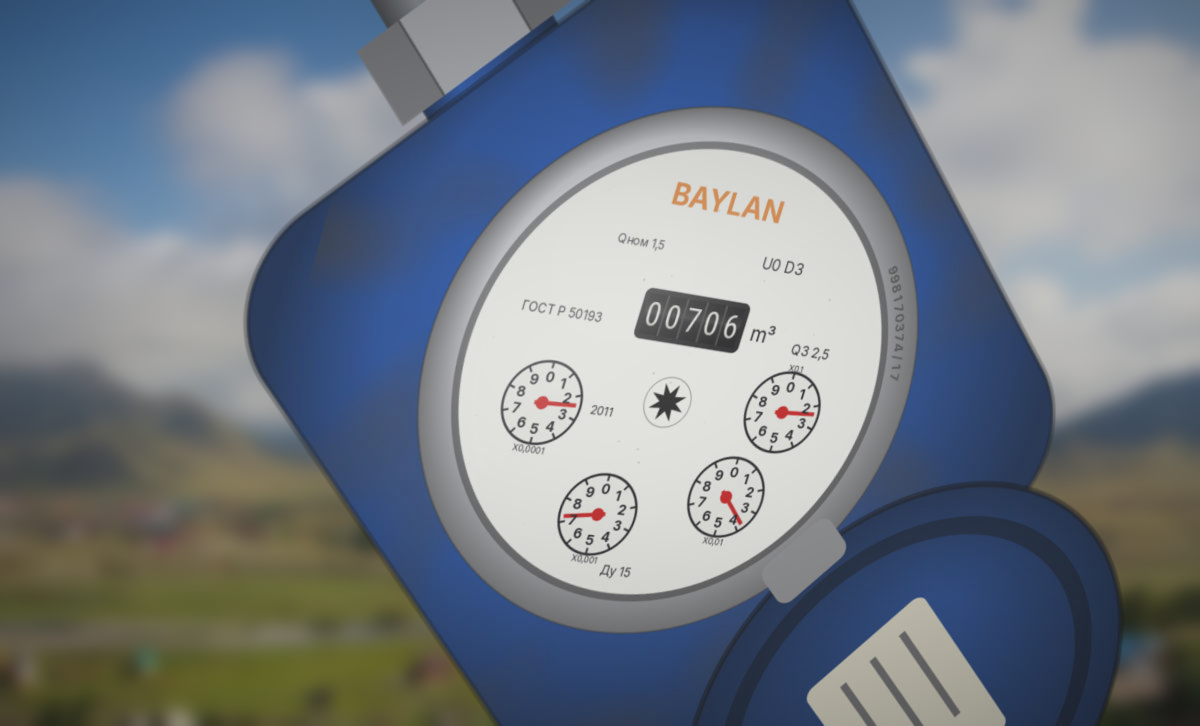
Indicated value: 706.2372 m³
